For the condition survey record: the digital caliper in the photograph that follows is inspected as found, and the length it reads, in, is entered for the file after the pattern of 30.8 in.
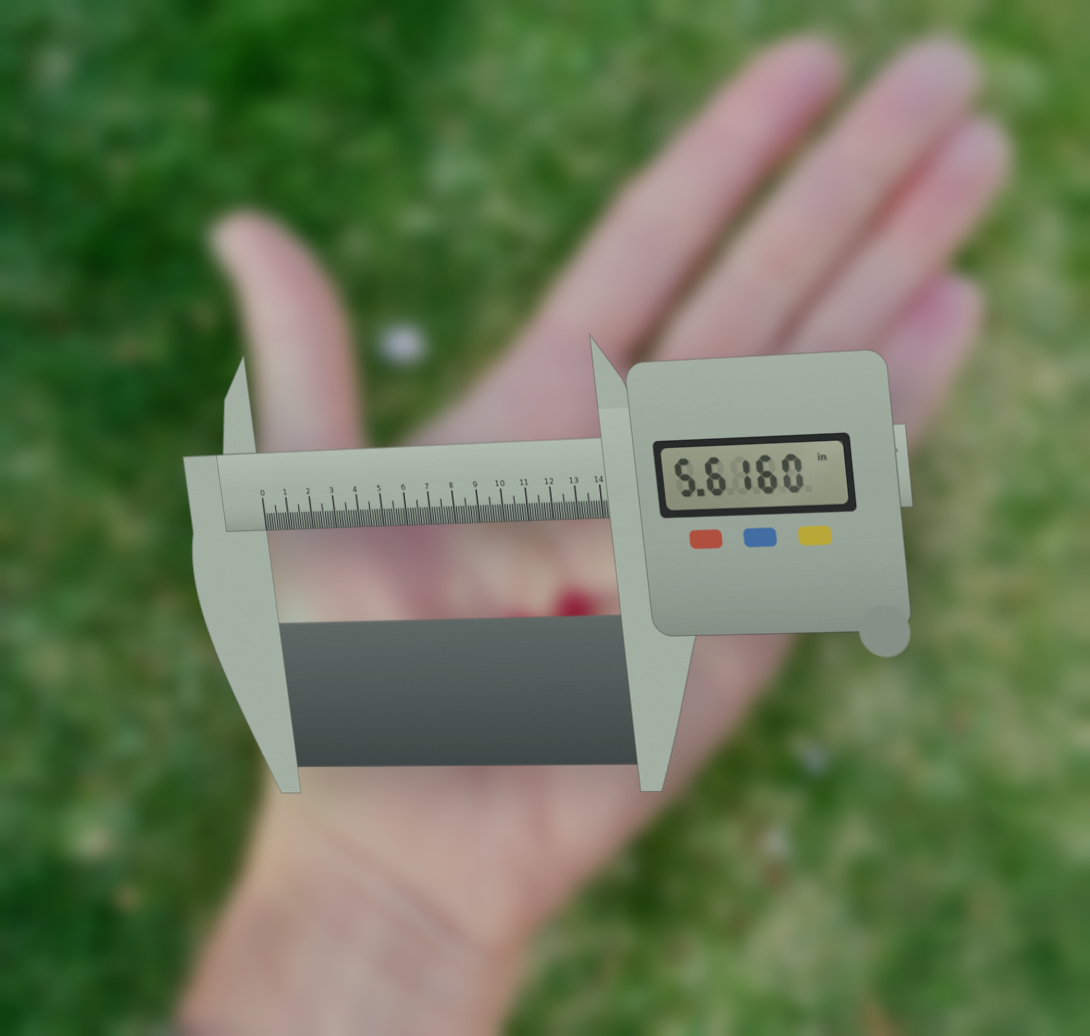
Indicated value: 5.6160 in
